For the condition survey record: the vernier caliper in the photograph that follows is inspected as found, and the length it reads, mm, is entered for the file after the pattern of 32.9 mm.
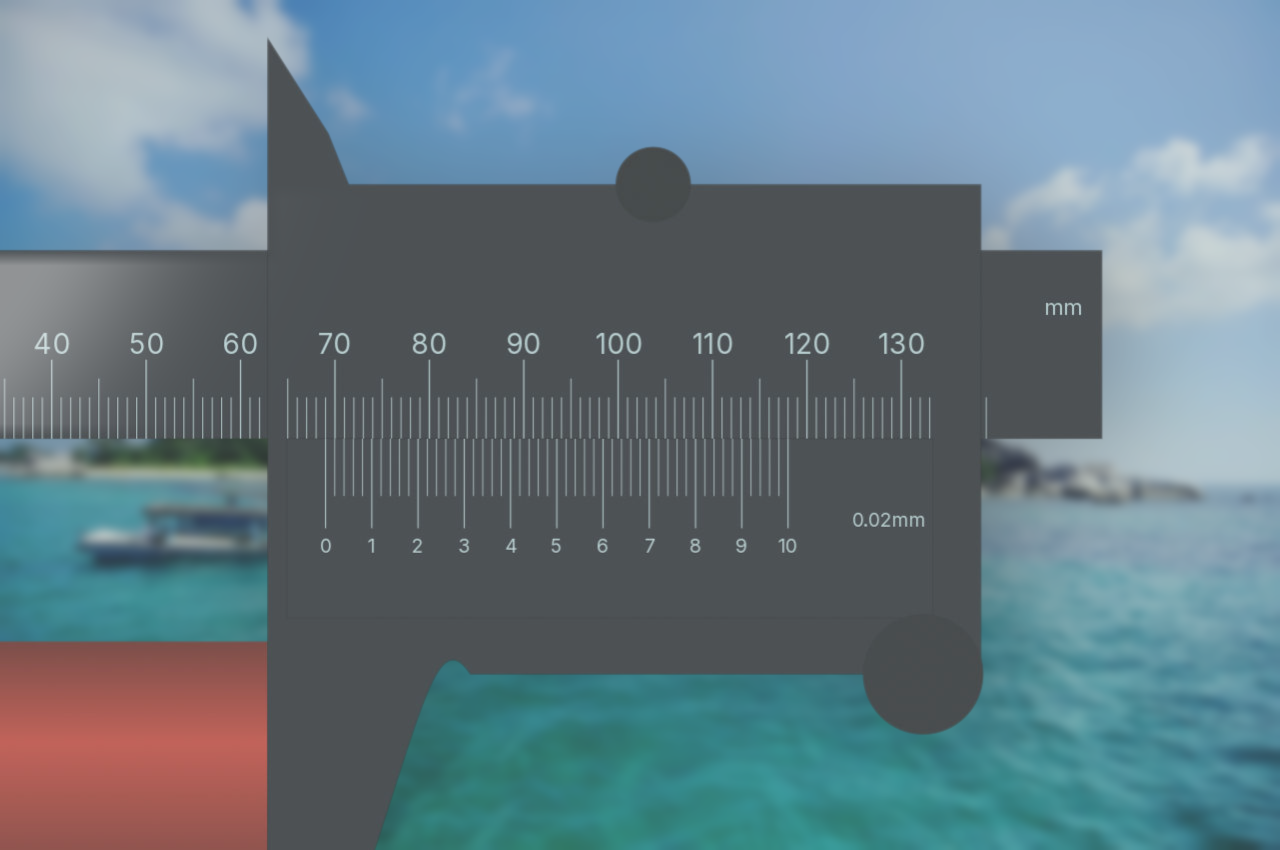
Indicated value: 69.0 mm
